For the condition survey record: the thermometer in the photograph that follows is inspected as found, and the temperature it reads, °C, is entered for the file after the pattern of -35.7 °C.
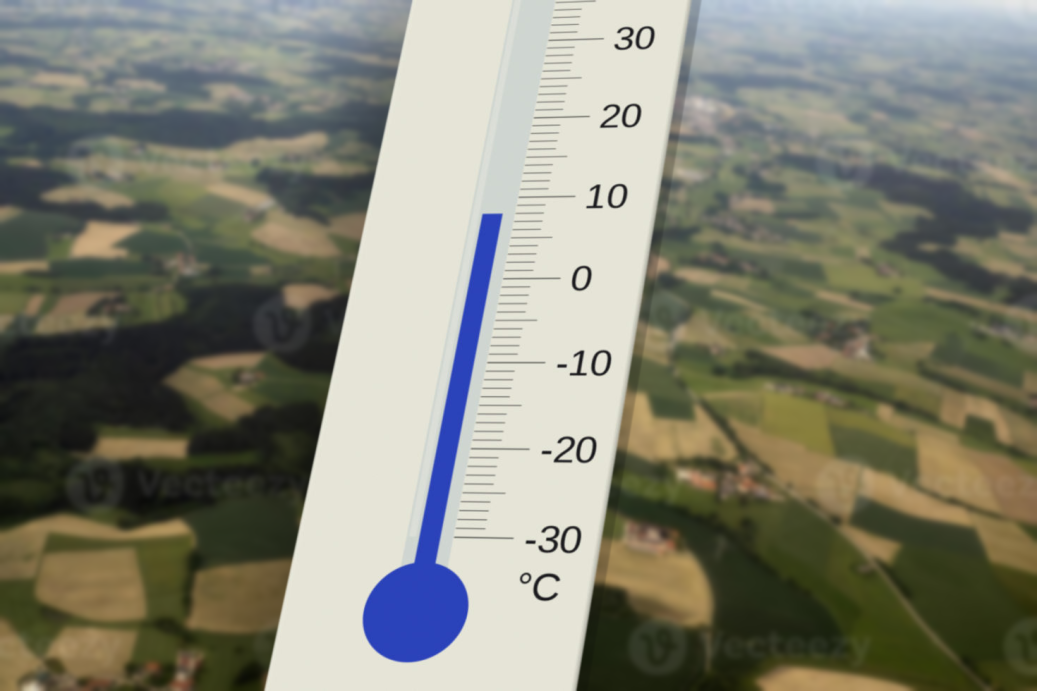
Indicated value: 8 °C
